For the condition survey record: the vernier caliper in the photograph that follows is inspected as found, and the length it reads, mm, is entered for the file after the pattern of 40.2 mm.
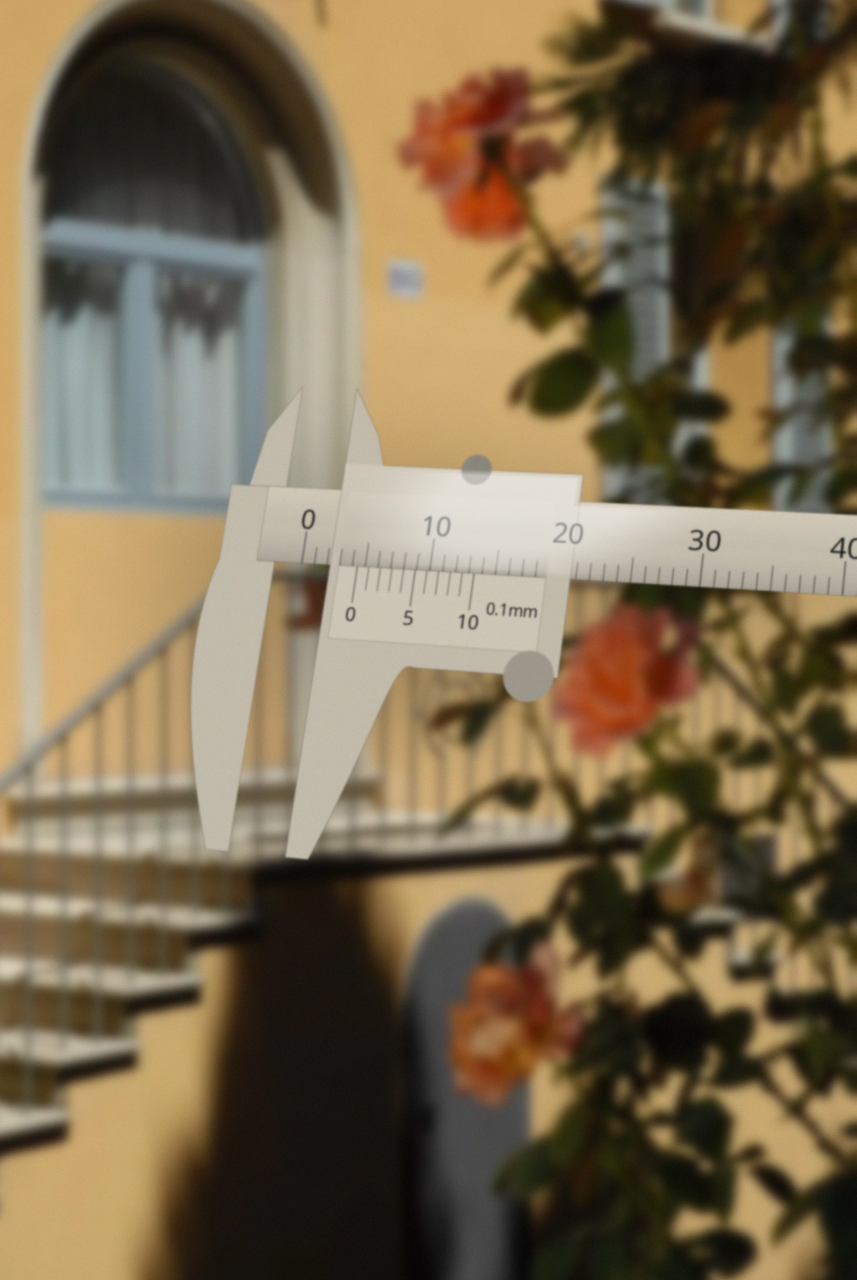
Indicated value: 4.4 mm
